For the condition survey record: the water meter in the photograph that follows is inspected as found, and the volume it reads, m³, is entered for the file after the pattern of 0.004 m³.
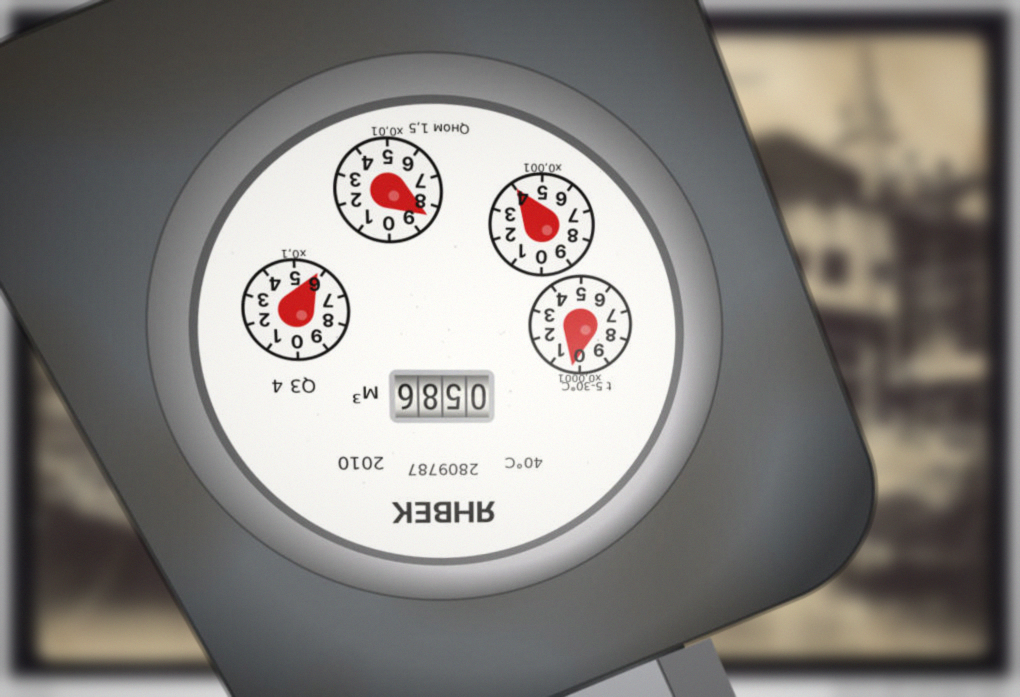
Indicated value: 586.5840 m³
